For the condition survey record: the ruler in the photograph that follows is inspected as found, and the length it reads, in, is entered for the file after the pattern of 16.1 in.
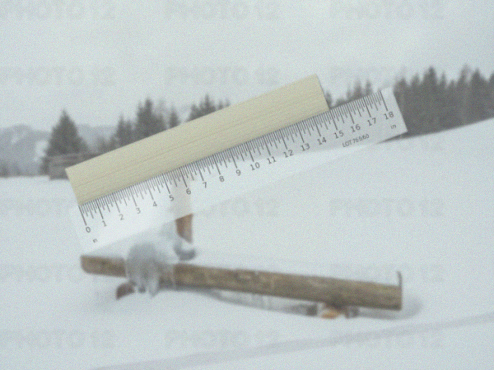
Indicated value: 15 in
